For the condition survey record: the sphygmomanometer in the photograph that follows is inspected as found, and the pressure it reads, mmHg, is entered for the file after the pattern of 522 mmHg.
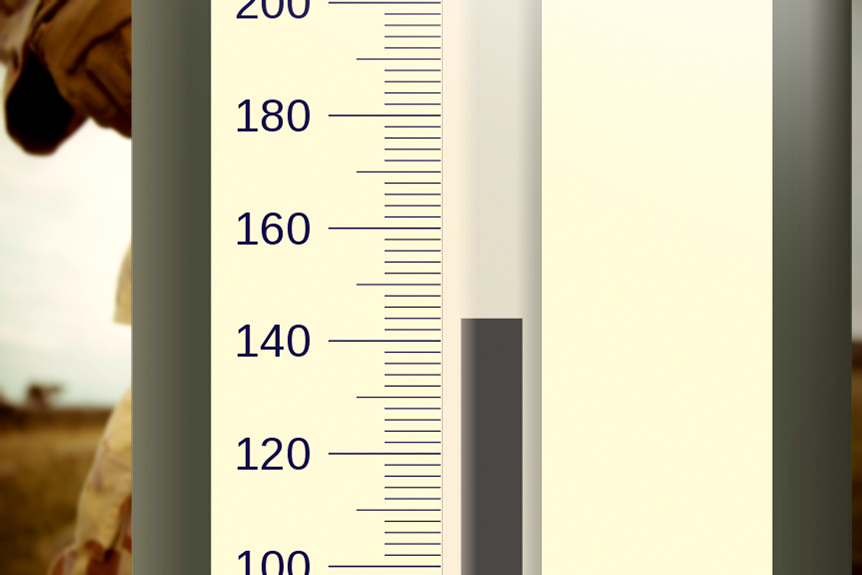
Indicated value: 144 mmHg
